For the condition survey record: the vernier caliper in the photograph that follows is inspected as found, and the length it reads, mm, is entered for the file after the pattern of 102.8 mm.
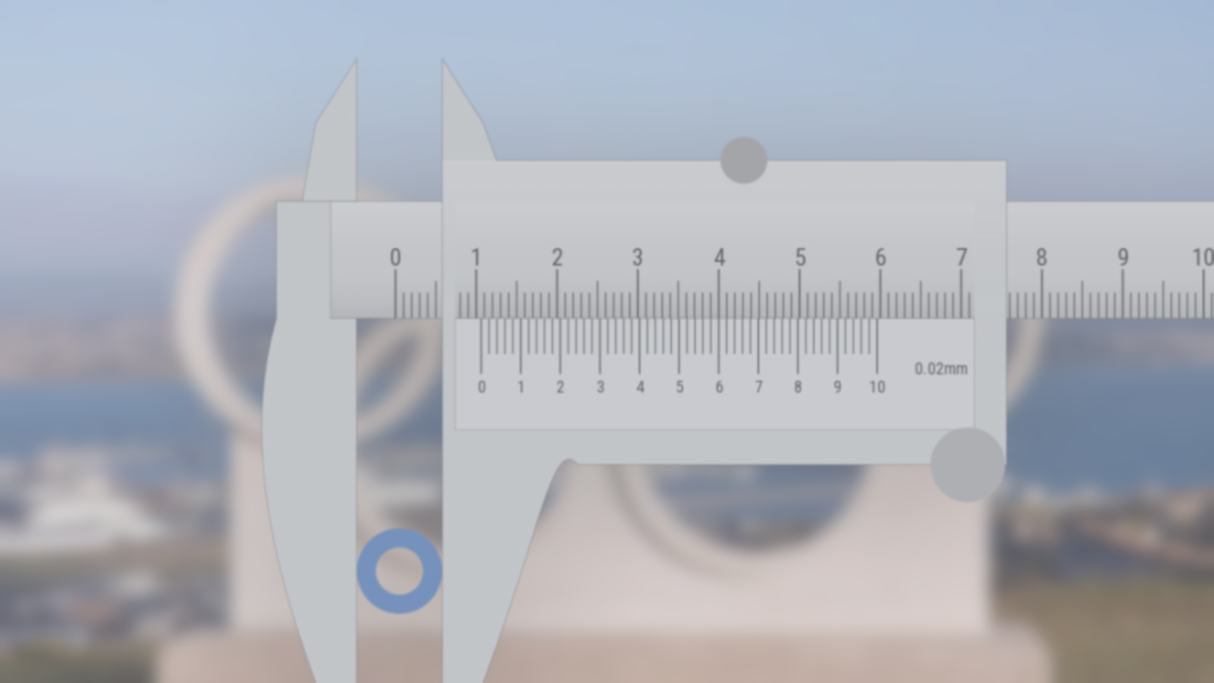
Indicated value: 10.6 mm
